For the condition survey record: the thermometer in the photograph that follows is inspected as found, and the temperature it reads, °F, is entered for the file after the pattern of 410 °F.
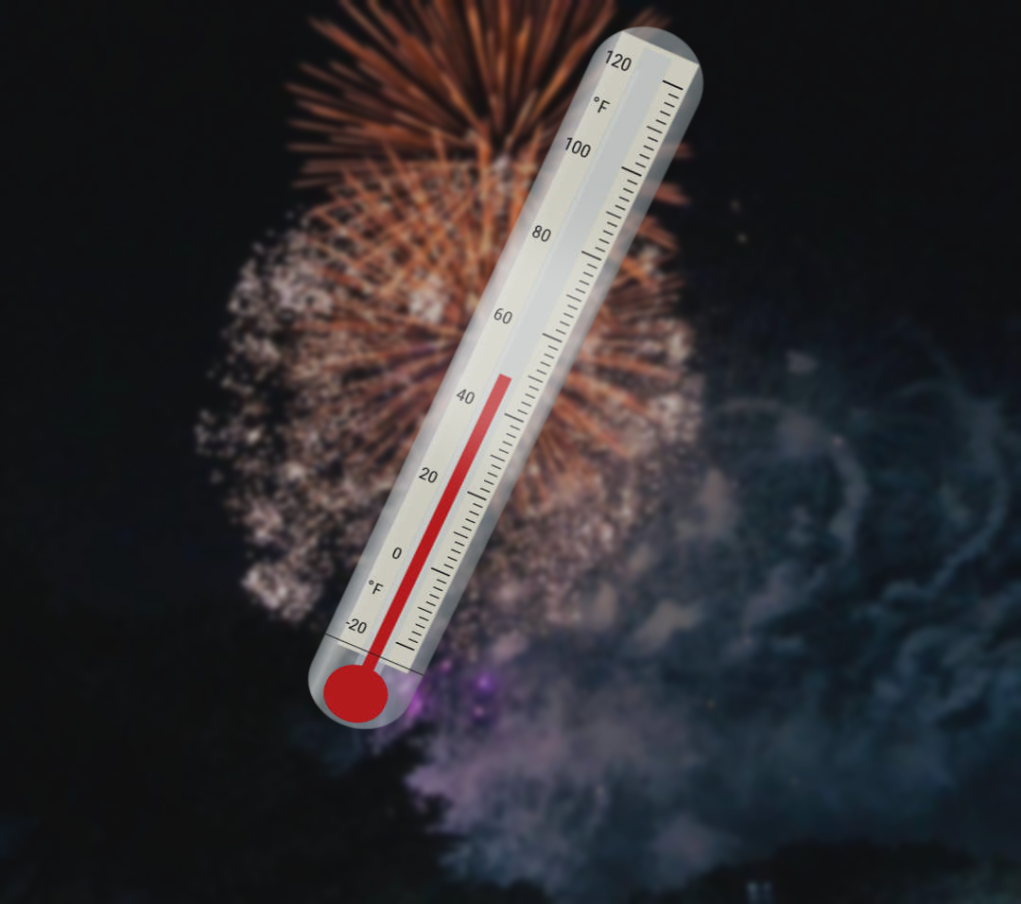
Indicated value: 48 °F
